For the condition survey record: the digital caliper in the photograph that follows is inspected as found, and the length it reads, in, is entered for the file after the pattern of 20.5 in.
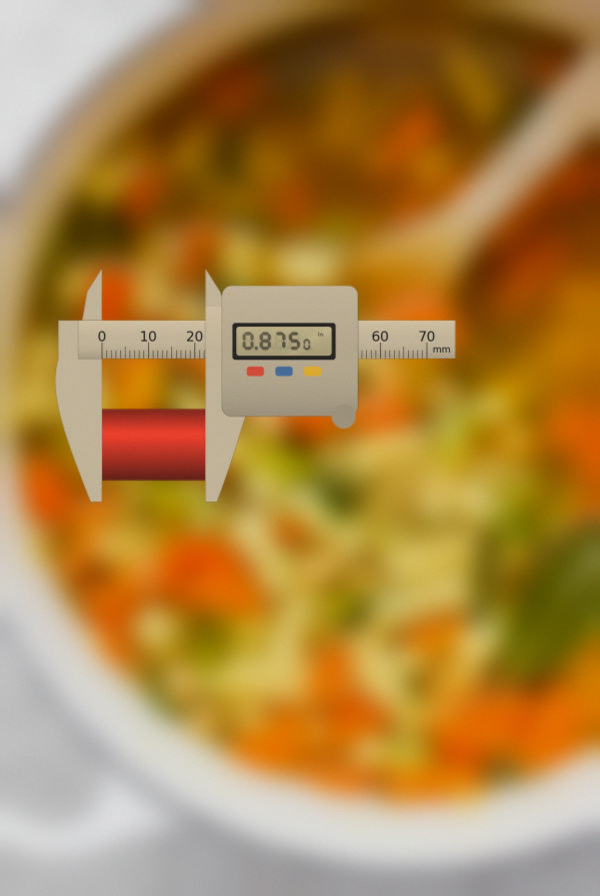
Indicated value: 0.8750 in
